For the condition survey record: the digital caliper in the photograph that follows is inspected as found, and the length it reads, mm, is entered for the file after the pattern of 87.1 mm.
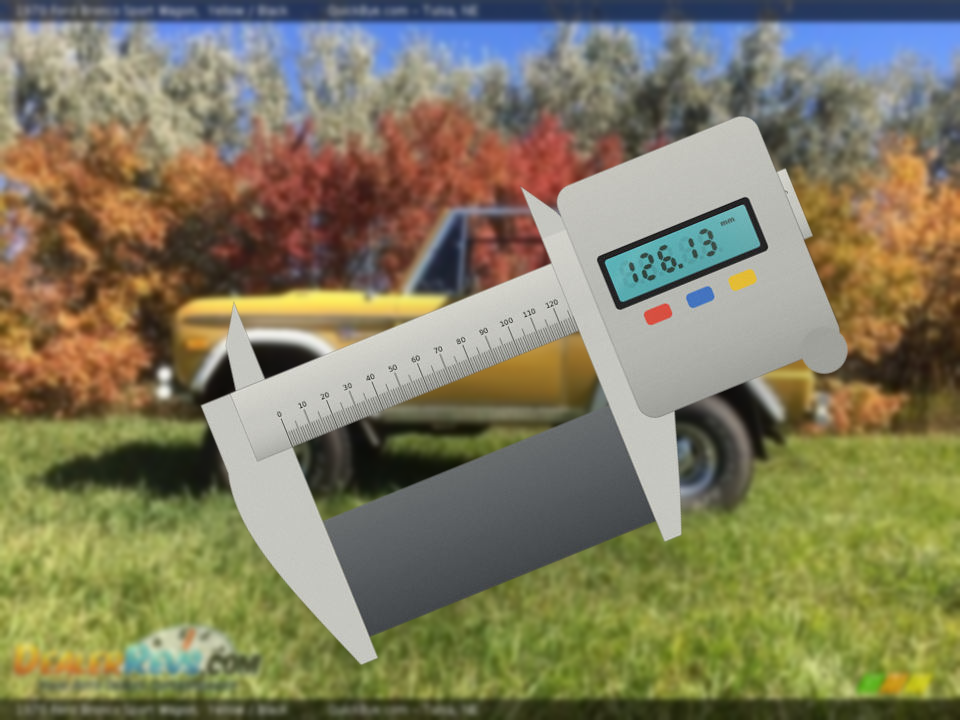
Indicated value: 126.13 mm
